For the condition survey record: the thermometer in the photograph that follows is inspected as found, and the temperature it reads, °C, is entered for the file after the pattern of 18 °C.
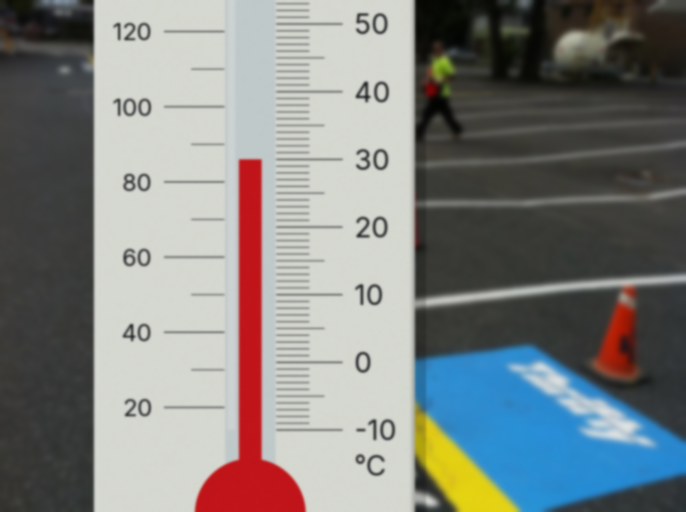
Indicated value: 30 °C
